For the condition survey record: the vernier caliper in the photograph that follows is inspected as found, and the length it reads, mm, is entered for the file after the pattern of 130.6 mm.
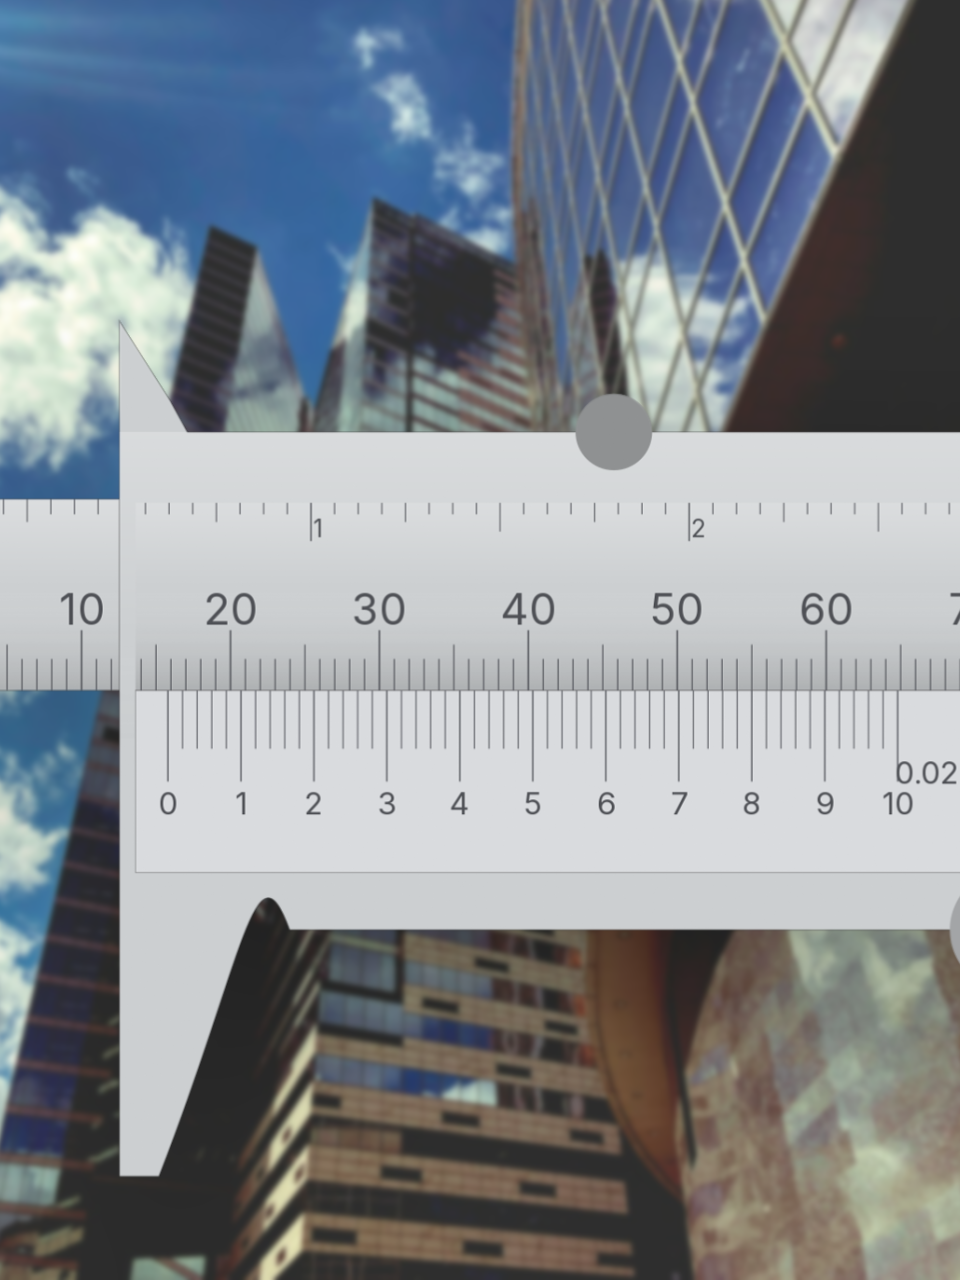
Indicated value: 15.8 mm
